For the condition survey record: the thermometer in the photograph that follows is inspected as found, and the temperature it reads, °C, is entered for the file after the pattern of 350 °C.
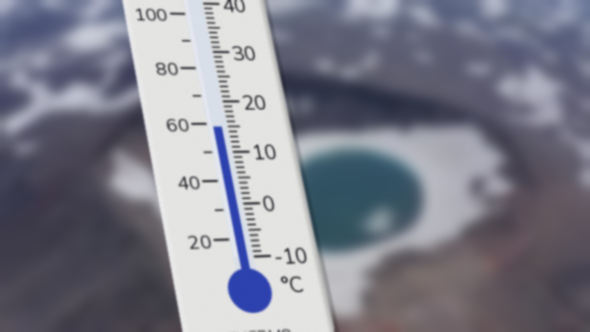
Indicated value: 15 °C
